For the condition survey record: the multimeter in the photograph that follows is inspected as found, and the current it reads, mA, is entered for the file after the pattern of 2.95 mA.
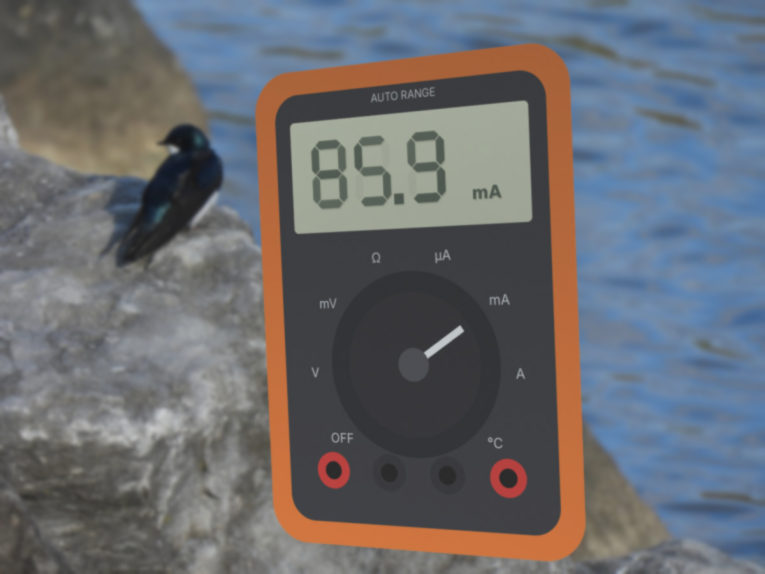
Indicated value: 85.9 mA
